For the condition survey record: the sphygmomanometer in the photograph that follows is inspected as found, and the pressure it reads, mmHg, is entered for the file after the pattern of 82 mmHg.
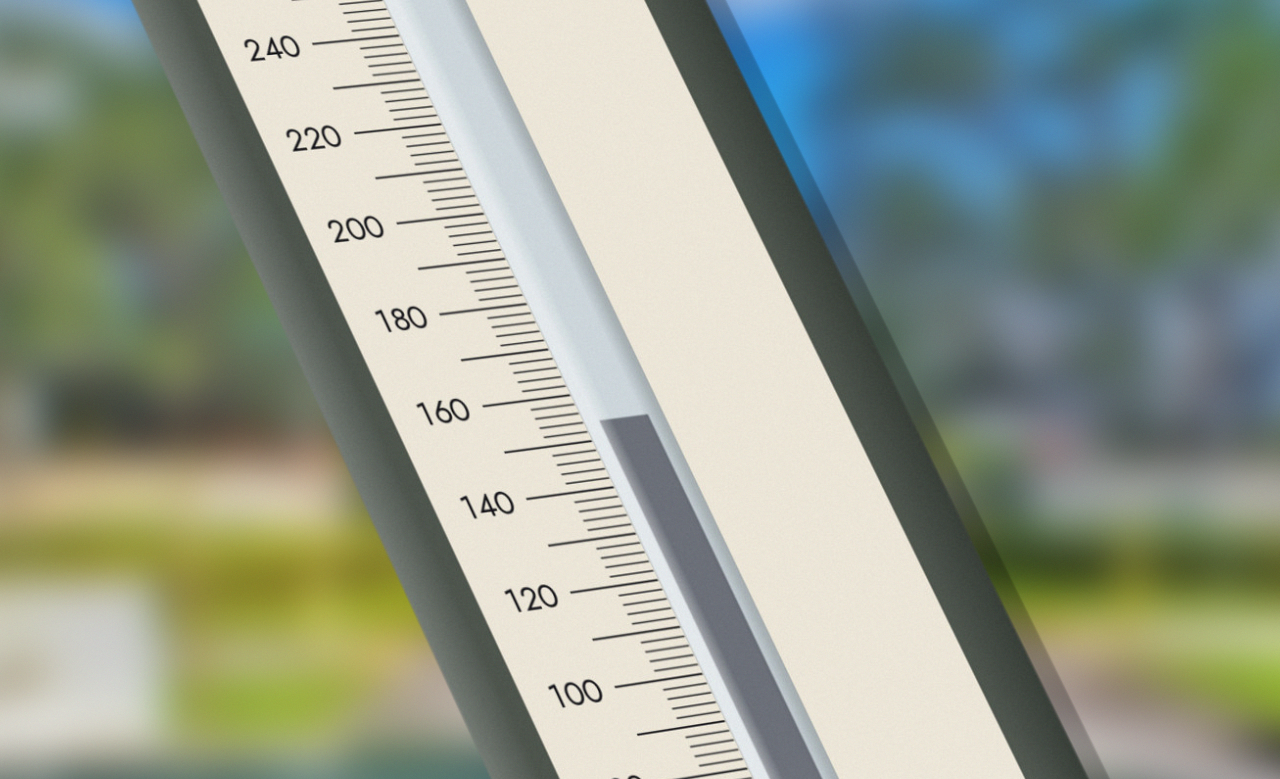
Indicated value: 154 mmHg
